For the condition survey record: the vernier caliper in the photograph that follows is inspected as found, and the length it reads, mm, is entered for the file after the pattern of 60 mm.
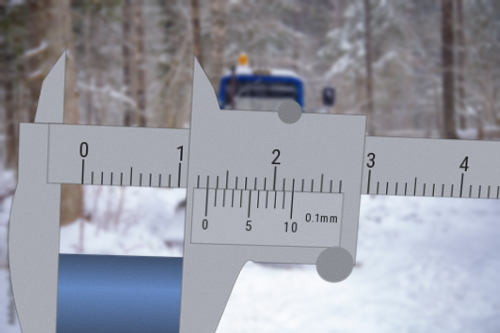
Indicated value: 13.0 mm
